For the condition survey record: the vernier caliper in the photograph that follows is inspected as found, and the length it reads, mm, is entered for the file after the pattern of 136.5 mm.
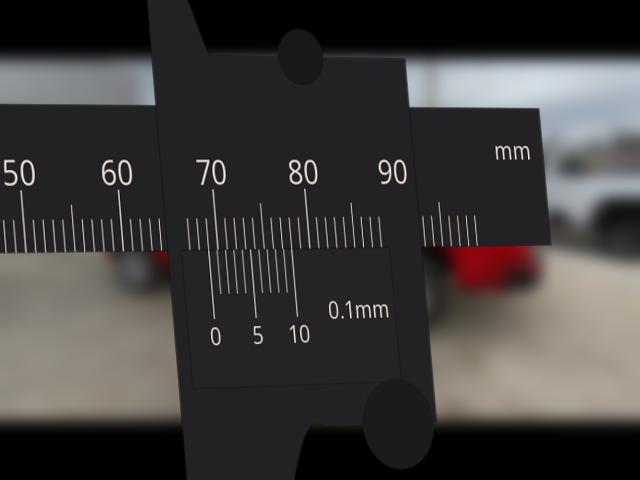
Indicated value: 69.0 mm
